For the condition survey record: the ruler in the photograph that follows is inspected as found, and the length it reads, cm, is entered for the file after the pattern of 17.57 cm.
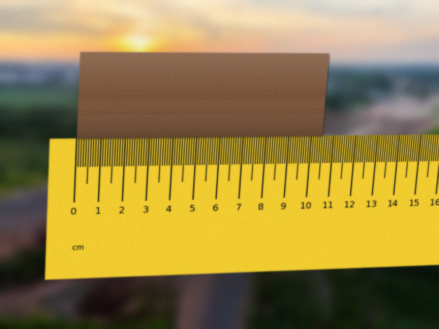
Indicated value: 10.5 cm
